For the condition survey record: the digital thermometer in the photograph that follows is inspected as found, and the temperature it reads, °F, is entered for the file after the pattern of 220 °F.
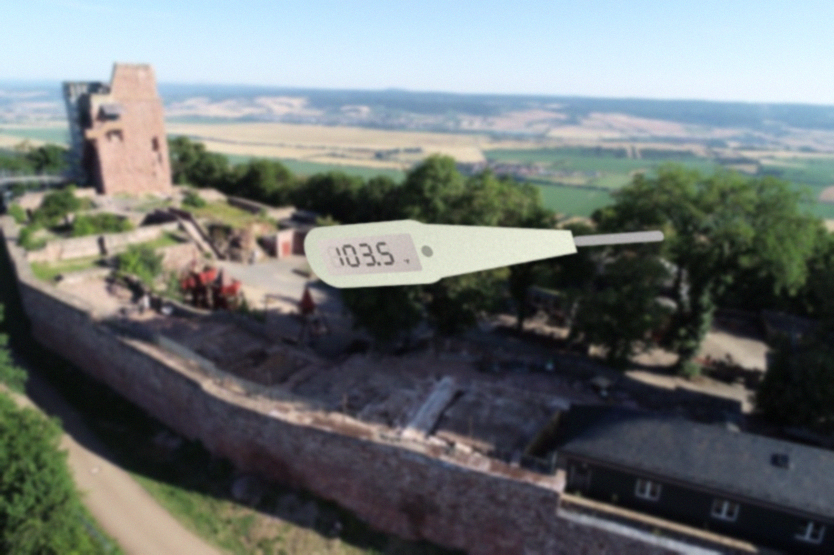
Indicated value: 103.5 °F
